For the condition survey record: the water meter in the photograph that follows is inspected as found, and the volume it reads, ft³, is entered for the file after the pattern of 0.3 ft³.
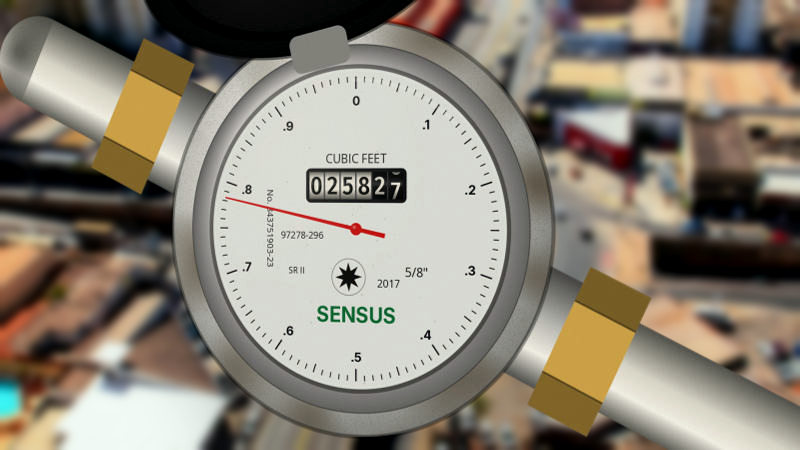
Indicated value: 25826.78 ft³
